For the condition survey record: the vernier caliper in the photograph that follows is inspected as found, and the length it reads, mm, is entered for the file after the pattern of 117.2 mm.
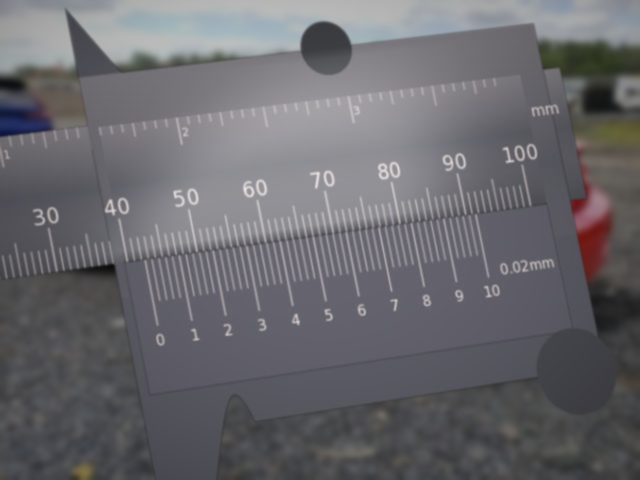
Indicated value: 42.5 mm
